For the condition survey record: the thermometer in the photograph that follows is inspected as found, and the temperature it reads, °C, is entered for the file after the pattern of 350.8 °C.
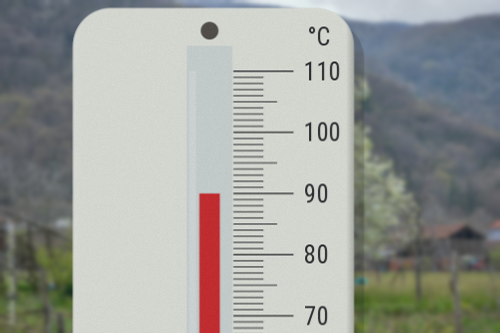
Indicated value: 90 °C
